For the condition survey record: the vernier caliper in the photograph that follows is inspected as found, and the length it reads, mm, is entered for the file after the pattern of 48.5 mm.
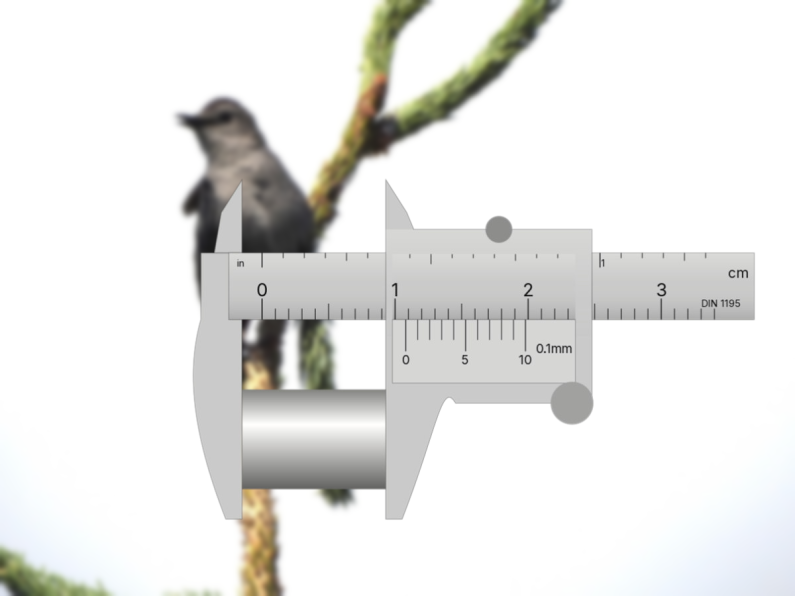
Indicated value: 10.8 mm
